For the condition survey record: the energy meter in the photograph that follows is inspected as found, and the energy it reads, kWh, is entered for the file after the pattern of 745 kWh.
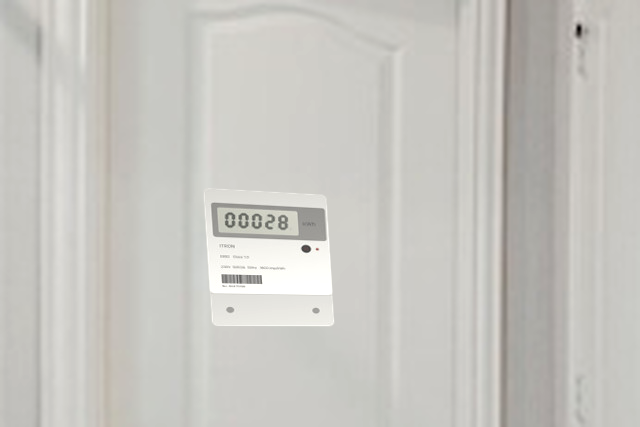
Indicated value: 28 kWh
